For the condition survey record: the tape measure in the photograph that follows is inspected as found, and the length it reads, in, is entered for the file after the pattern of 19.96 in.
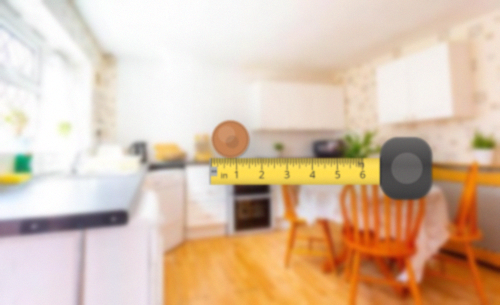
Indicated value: 1.5 in
